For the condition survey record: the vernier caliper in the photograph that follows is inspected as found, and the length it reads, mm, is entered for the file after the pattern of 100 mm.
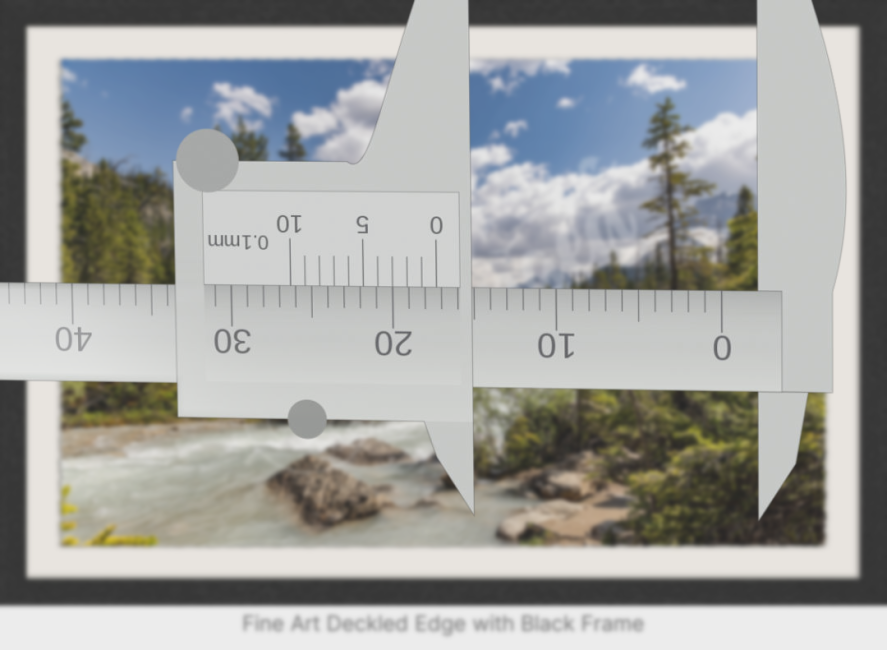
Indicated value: 17.3 mm
